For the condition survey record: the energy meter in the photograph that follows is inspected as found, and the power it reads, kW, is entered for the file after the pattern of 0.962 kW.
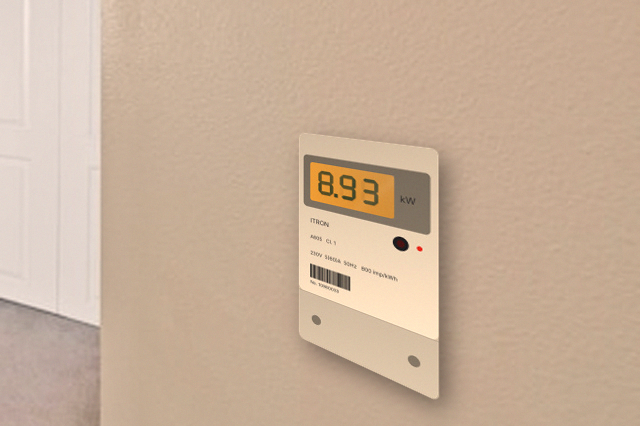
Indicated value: 8.93 kW
